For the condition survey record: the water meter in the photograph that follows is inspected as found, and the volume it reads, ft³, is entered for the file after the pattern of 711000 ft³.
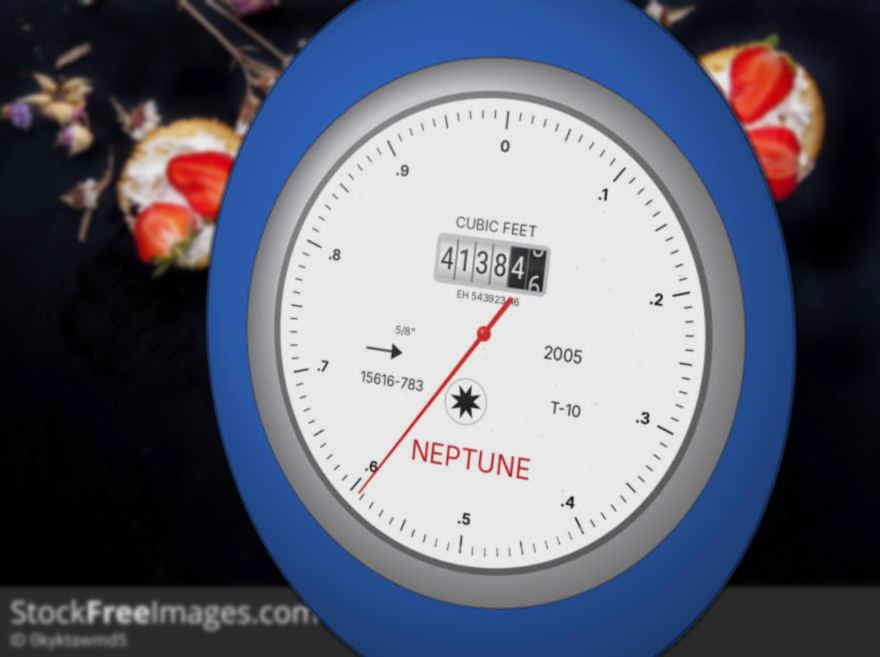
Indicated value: 413845.59 ft³
